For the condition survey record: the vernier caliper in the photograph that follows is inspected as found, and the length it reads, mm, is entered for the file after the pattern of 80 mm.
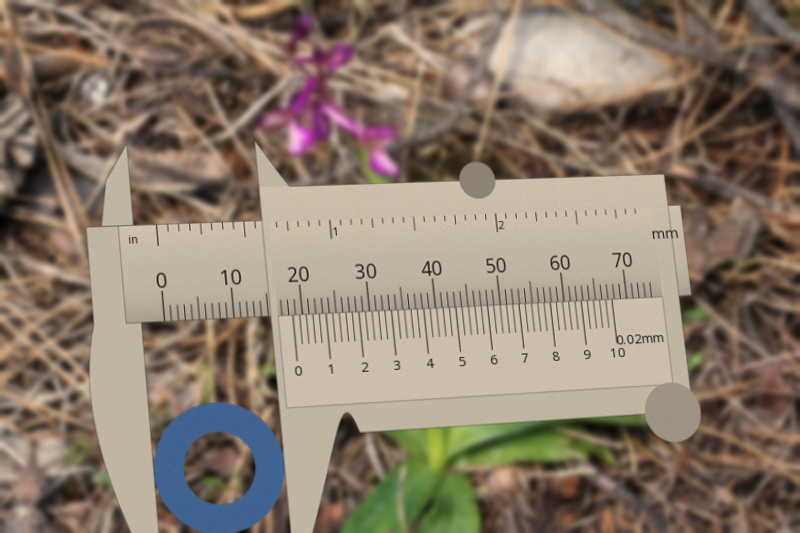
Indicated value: 18.6 mm
